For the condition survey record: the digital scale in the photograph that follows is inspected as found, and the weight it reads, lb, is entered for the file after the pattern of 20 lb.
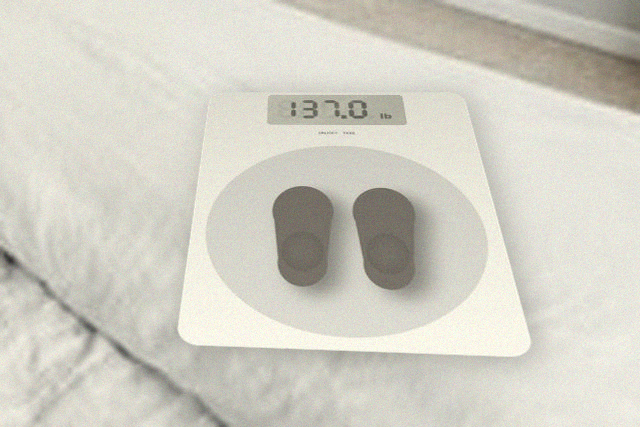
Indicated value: 137.0 lb
